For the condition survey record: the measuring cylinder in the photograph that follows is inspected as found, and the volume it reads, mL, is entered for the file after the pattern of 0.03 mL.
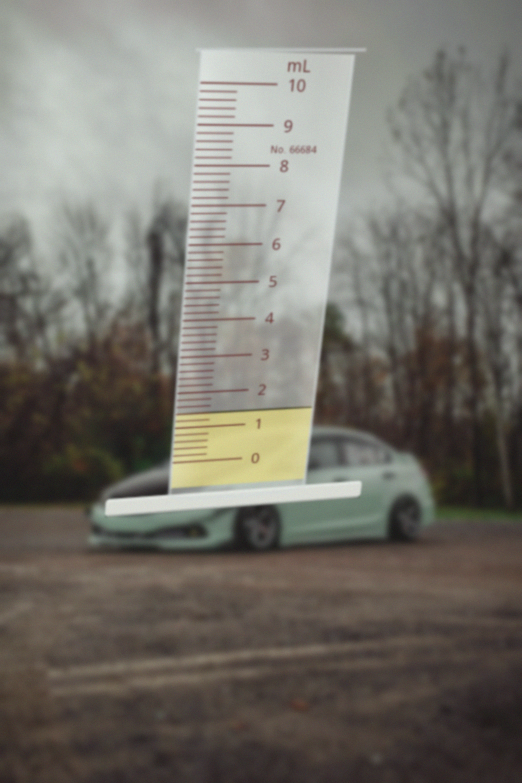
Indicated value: 1.4 mL
